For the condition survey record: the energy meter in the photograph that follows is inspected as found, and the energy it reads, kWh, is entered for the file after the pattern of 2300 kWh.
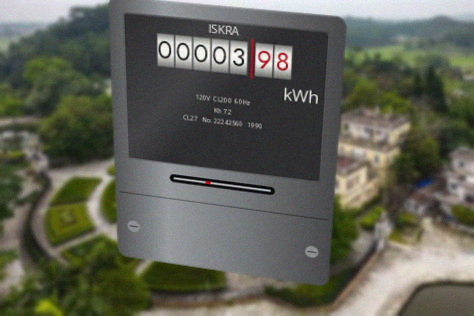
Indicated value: 3.98 kWh
